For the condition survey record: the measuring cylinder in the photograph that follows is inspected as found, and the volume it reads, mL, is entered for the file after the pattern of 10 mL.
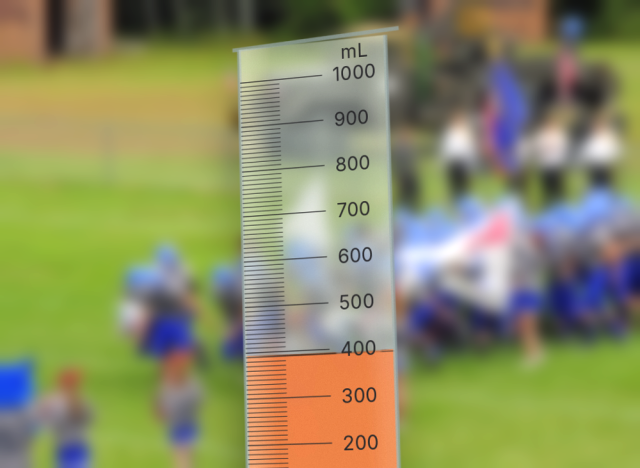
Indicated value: 390 mL
